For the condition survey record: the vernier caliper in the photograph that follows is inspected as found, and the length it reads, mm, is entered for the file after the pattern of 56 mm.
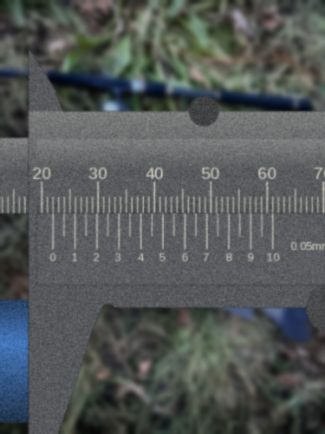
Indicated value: 22.0 mm
